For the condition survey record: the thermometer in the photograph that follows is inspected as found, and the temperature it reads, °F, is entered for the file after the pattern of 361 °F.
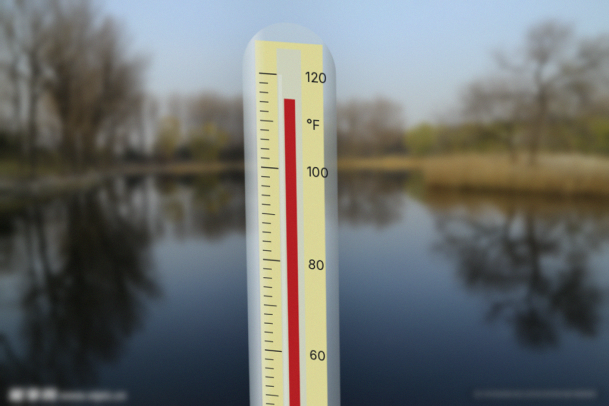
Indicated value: 115 °F
